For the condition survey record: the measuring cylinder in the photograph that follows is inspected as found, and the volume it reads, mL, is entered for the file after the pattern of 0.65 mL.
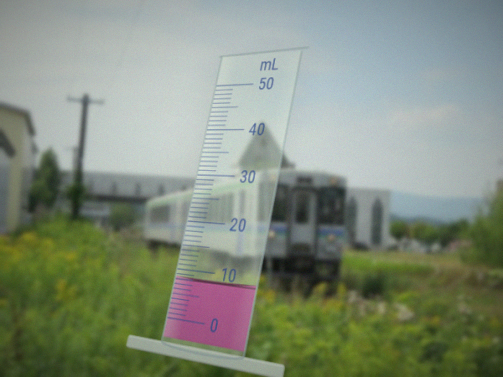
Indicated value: 8 mL
